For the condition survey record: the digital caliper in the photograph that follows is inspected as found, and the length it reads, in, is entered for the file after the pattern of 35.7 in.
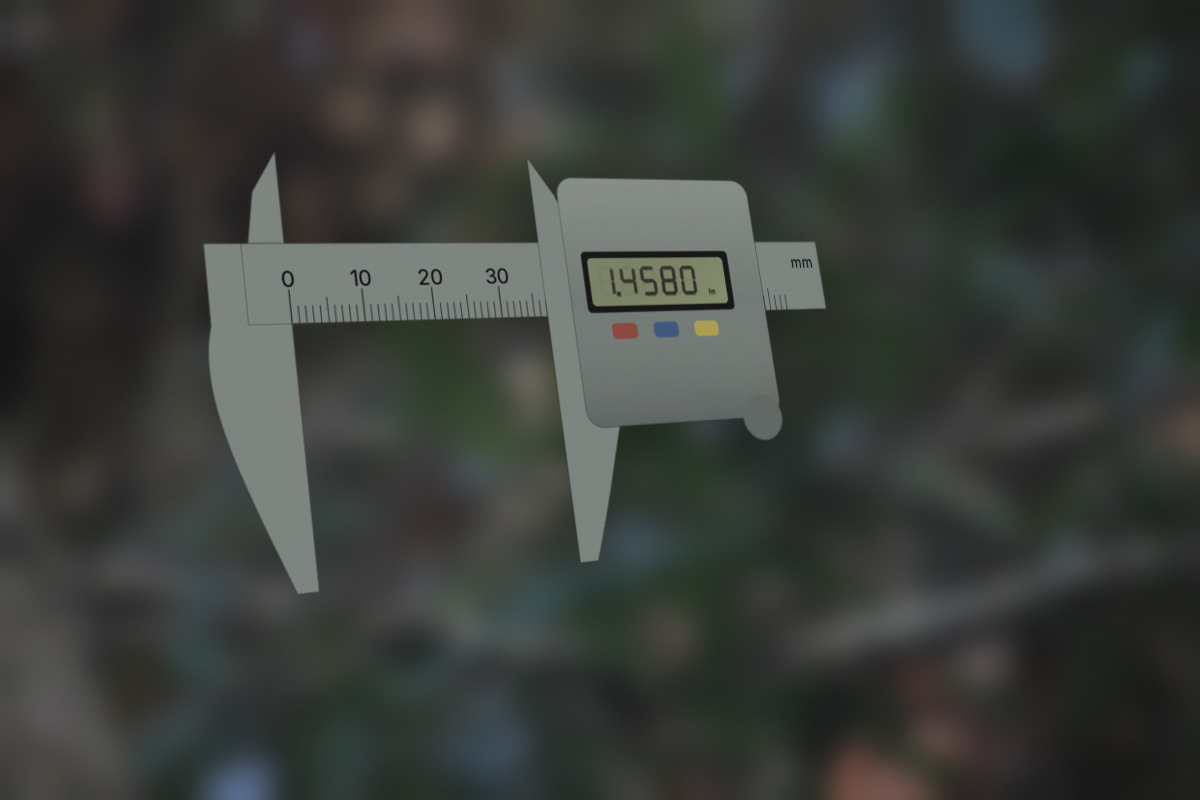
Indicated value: 1.4580 in
